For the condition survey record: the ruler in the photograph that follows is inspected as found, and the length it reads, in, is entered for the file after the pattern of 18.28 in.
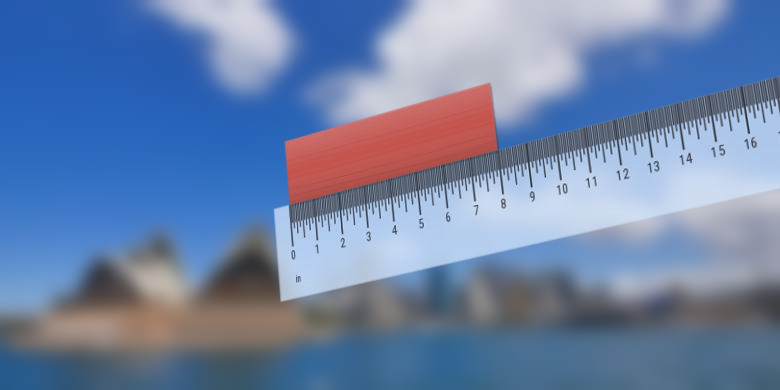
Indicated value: 8 in
